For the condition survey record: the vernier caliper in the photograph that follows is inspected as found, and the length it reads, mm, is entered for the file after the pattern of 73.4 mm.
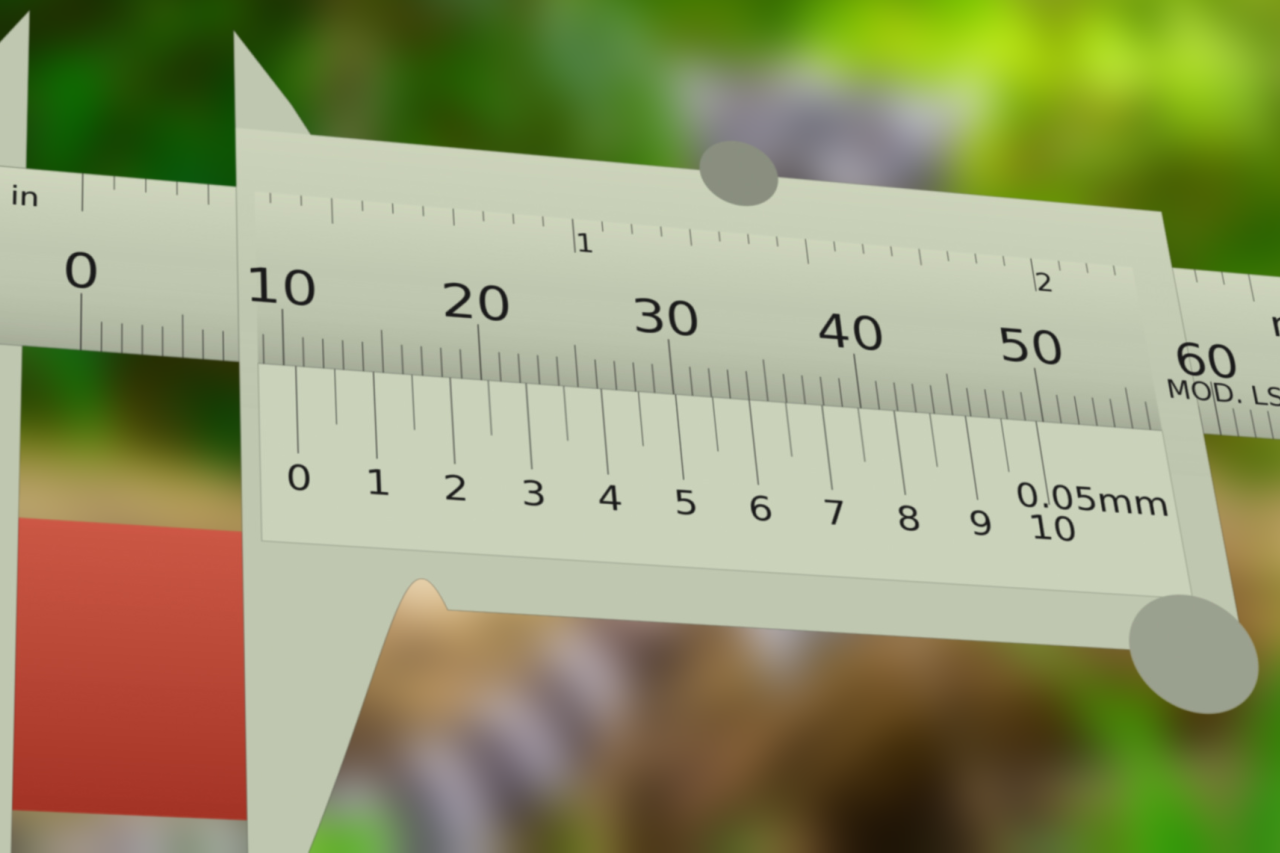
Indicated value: 10.6 mm
